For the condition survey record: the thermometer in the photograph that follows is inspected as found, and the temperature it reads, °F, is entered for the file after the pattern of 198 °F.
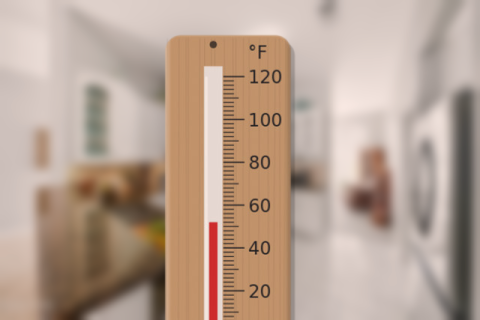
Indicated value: 52 °F
